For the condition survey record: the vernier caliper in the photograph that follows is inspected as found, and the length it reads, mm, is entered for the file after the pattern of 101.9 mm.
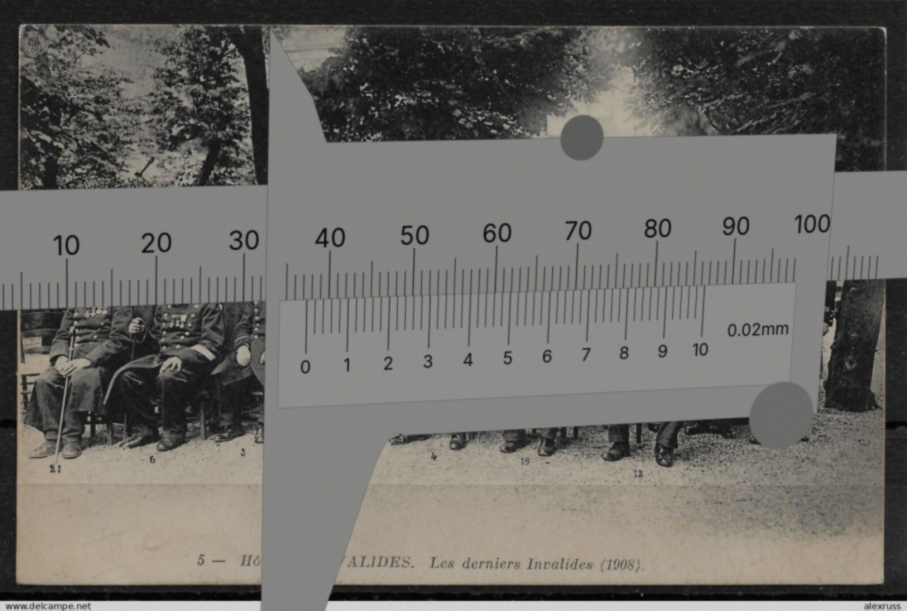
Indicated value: 37.4 mm
